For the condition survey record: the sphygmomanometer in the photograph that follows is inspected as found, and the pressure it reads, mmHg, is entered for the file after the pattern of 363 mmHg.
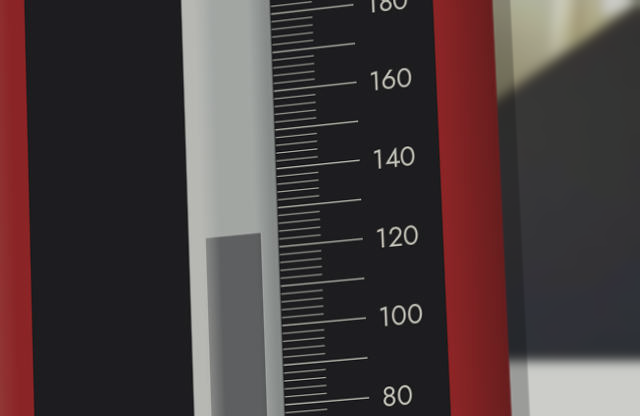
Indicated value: 124 mmHg
